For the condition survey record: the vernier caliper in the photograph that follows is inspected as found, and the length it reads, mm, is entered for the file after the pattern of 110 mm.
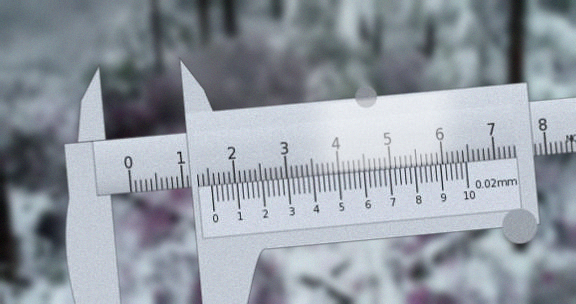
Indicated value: 15.5 mm
